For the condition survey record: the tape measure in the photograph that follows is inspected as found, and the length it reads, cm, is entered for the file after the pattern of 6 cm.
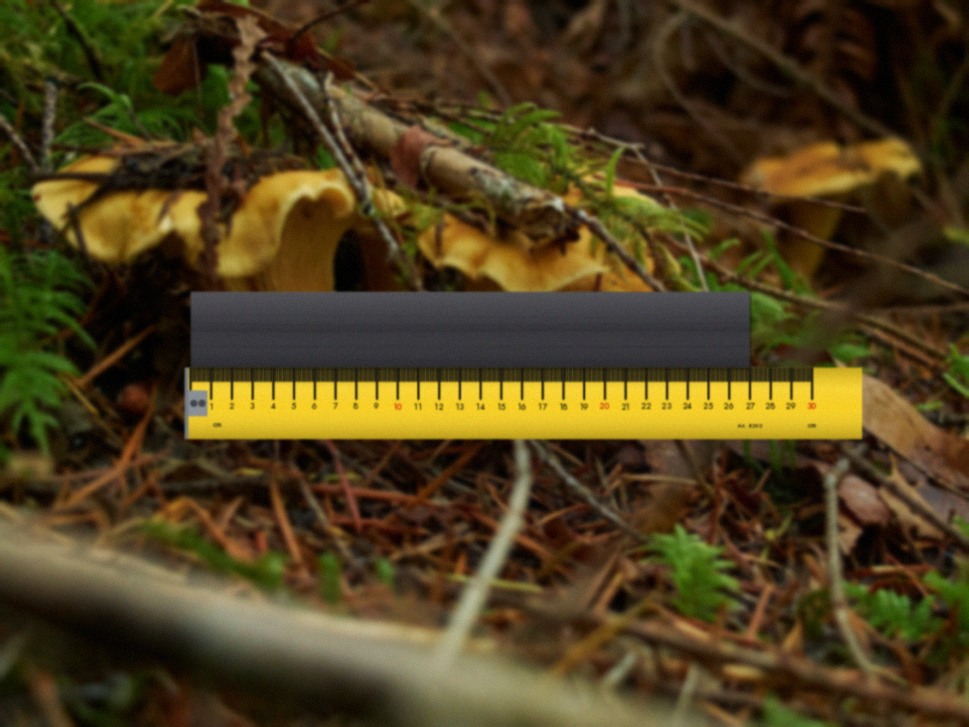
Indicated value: 27 cm
